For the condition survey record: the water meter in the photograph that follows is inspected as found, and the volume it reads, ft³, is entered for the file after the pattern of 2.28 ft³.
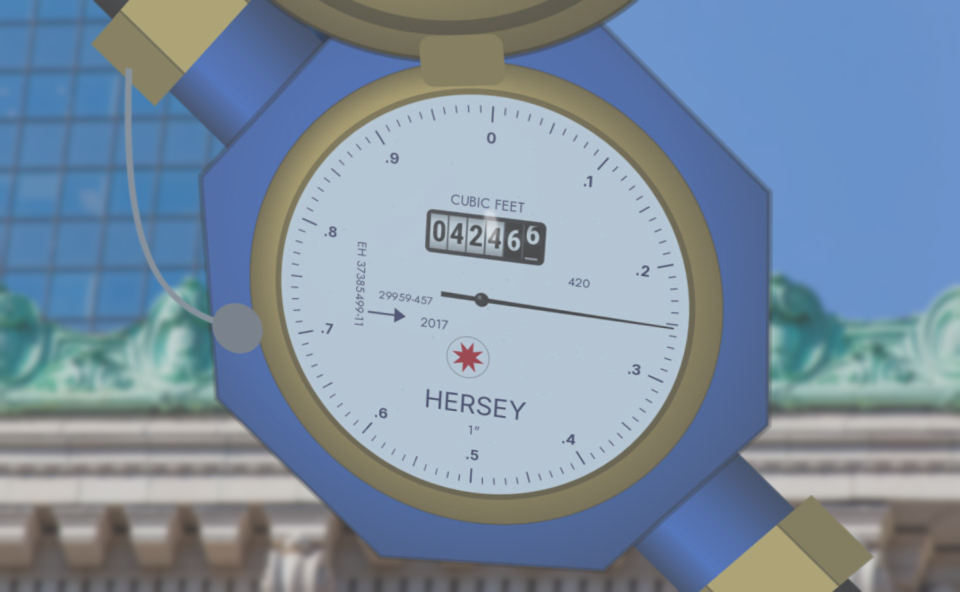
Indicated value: 42466.25 ft³
